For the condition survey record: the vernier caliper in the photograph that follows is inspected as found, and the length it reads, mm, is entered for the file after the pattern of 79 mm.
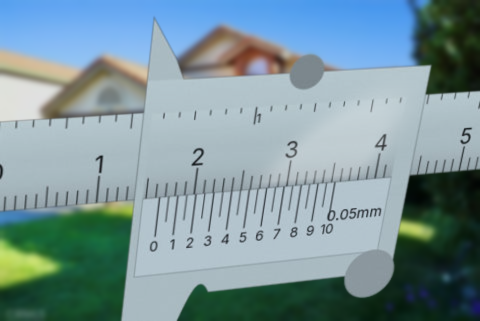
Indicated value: 16.4 mm
